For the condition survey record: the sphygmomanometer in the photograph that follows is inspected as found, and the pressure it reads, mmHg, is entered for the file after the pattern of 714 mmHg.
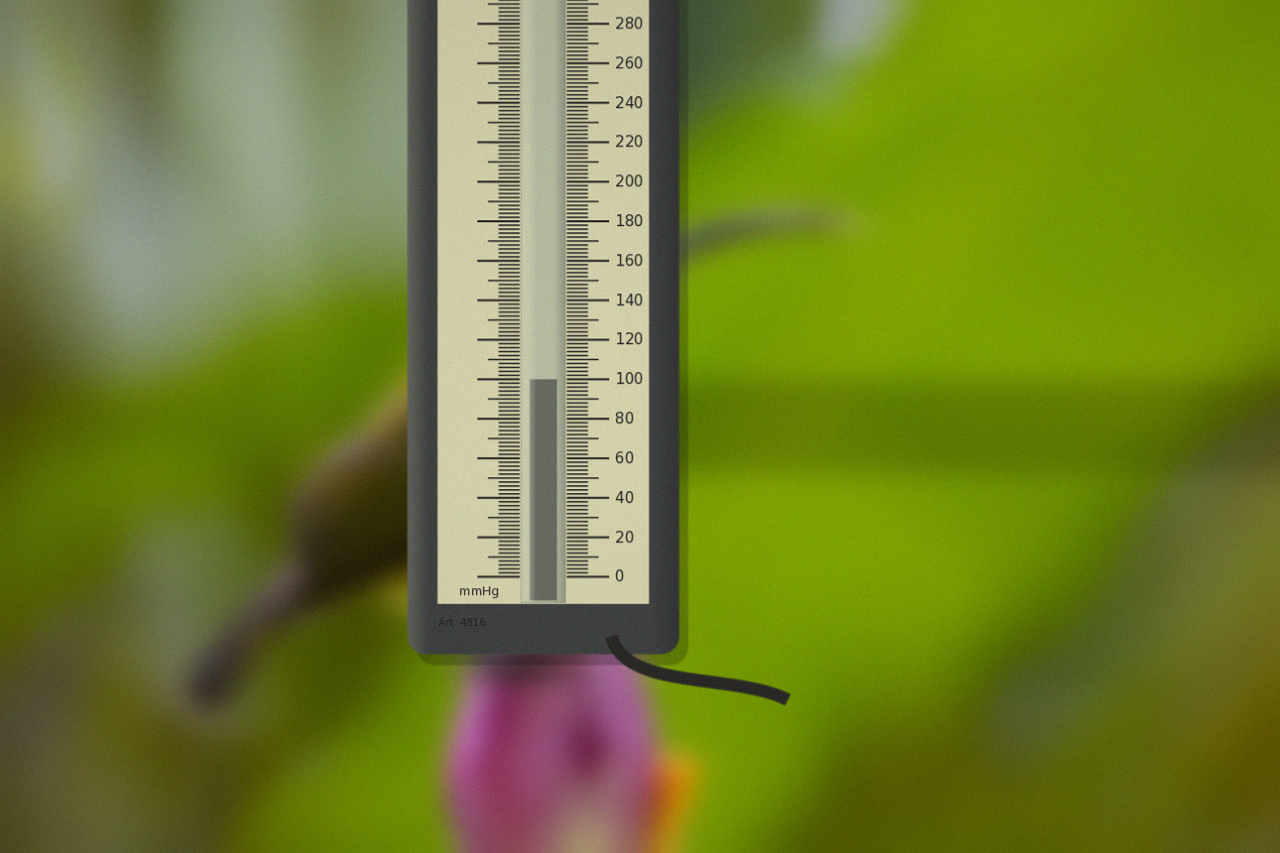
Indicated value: 100 mmHg
